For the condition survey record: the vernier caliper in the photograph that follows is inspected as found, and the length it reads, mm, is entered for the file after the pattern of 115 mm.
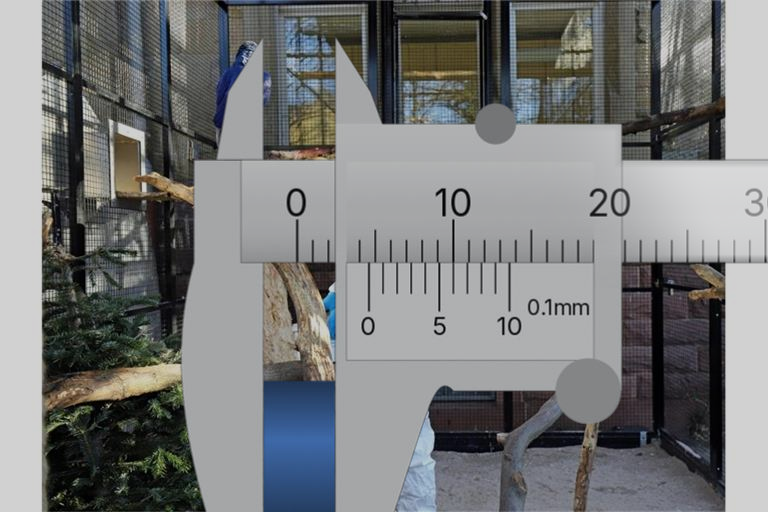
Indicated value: 4.6 mm
